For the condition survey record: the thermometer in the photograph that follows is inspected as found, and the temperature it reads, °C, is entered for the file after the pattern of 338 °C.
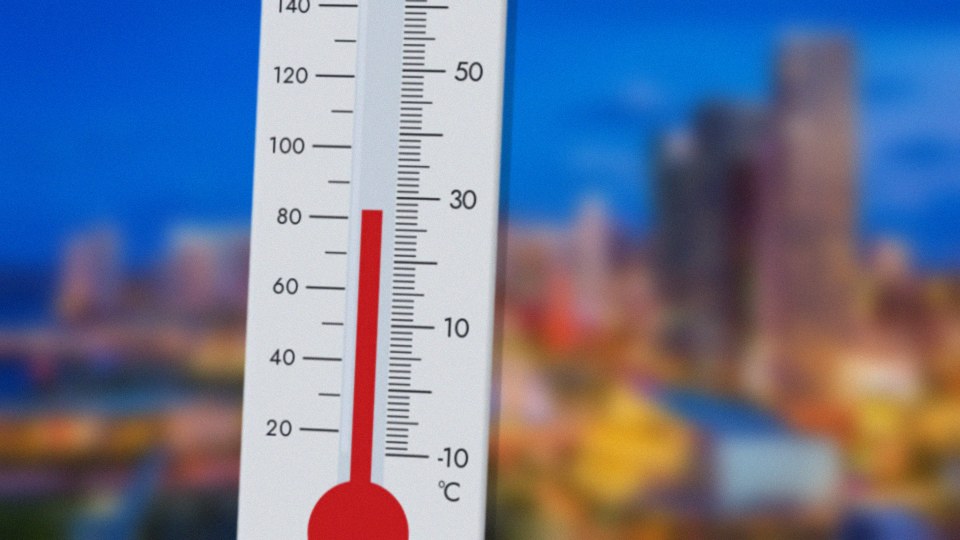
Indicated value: 28 °C
